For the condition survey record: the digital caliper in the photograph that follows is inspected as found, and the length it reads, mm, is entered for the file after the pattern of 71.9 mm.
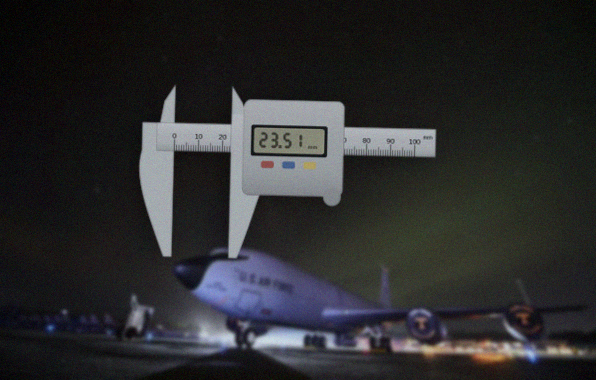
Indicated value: 23.51 mm
